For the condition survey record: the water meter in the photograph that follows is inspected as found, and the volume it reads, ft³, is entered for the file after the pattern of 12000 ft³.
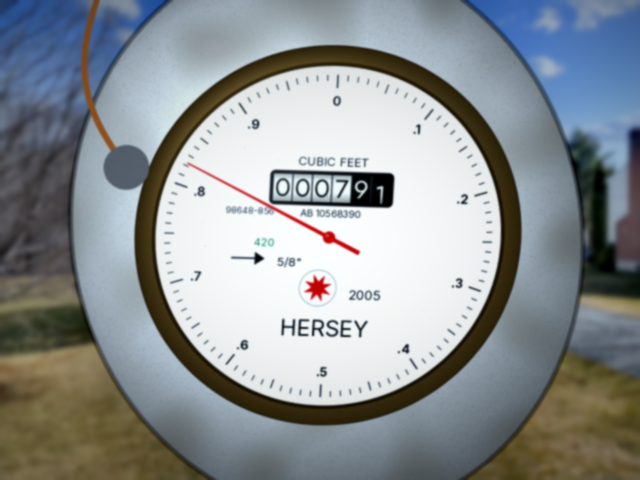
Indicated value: 790.82 ft³
